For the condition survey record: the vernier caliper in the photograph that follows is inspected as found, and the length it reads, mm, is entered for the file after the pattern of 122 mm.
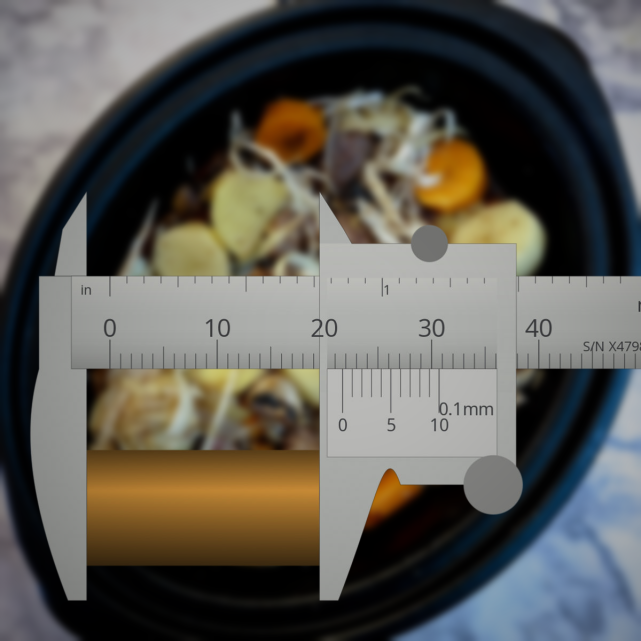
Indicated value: 21.7 mm
